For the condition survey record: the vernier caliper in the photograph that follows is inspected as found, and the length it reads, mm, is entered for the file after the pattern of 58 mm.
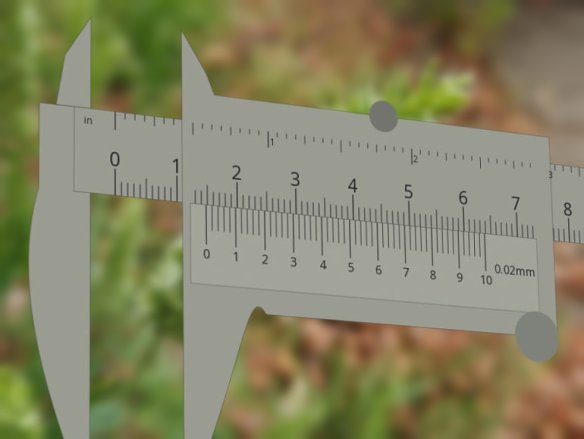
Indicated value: 14.8 mm
